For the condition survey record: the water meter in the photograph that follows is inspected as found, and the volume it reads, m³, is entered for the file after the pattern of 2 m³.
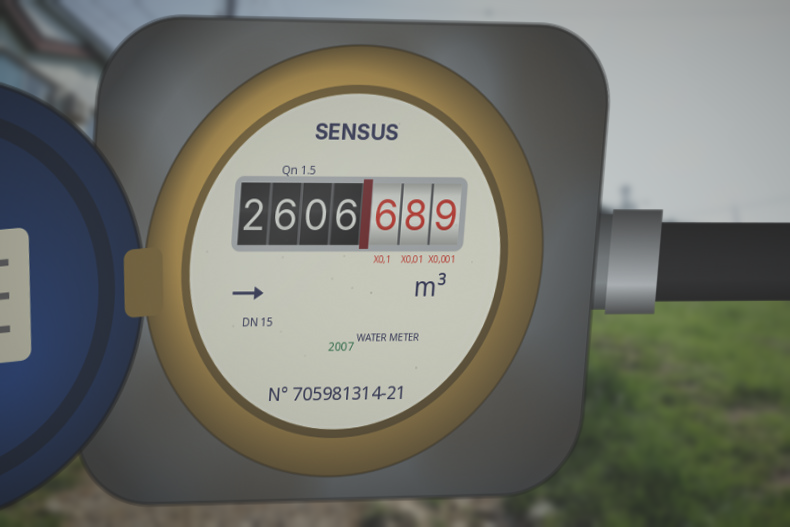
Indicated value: 2606.689 m³
